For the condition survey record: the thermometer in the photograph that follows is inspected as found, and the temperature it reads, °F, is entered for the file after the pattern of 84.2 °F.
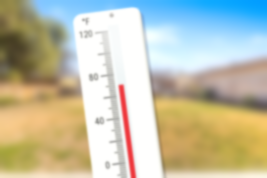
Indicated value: 70 °F
